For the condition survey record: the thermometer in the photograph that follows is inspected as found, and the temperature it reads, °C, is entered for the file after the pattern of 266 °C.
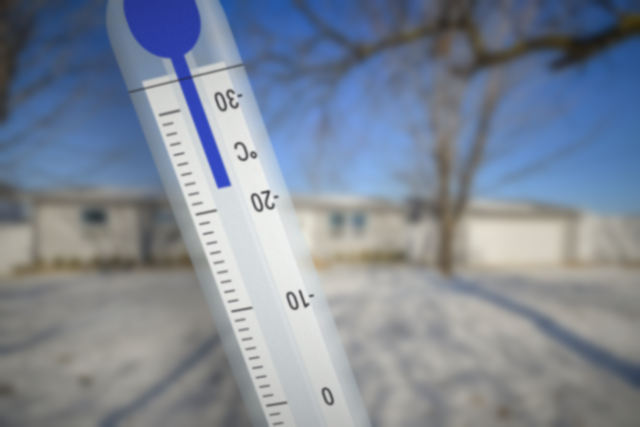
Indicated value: -22 °C
